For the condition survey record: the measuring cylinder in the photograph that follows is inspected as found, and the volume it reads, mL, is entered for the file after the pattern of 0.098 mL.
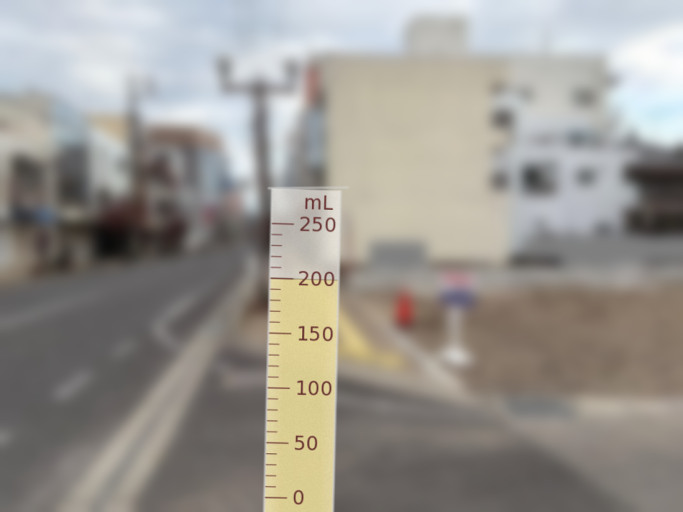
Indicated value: 200 mL
